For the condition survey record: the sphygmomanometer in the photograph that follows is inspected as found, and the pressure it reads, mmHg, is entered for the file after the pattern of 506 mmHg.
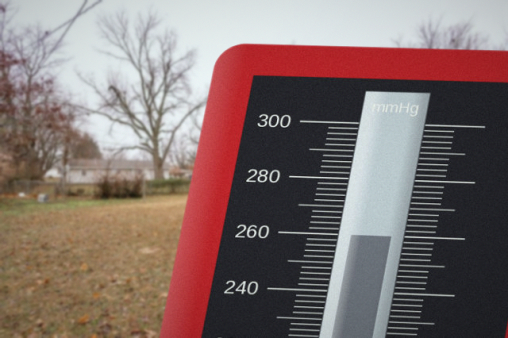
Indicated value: 260 mmHg
